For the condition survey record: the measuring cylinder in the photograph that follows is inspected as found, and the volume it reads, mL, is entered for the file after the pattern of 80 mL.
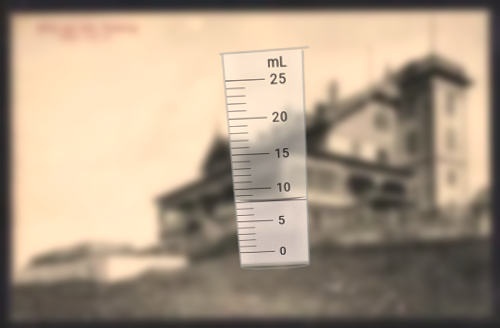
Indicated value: 8 mL
